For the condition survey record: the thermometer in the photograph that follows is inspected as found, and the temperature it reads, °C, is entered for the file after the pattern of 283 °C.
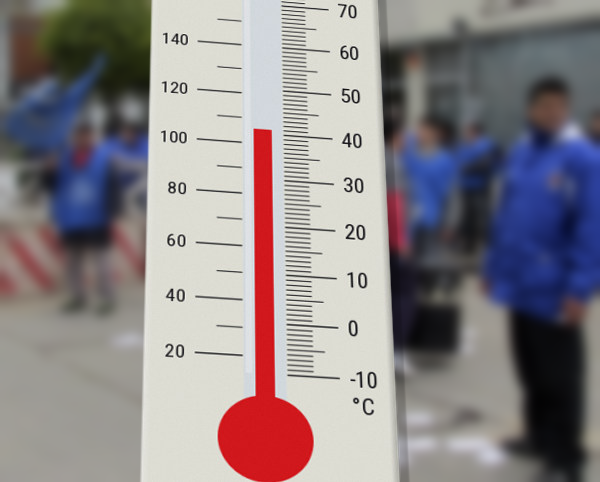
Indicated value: 41 °C
